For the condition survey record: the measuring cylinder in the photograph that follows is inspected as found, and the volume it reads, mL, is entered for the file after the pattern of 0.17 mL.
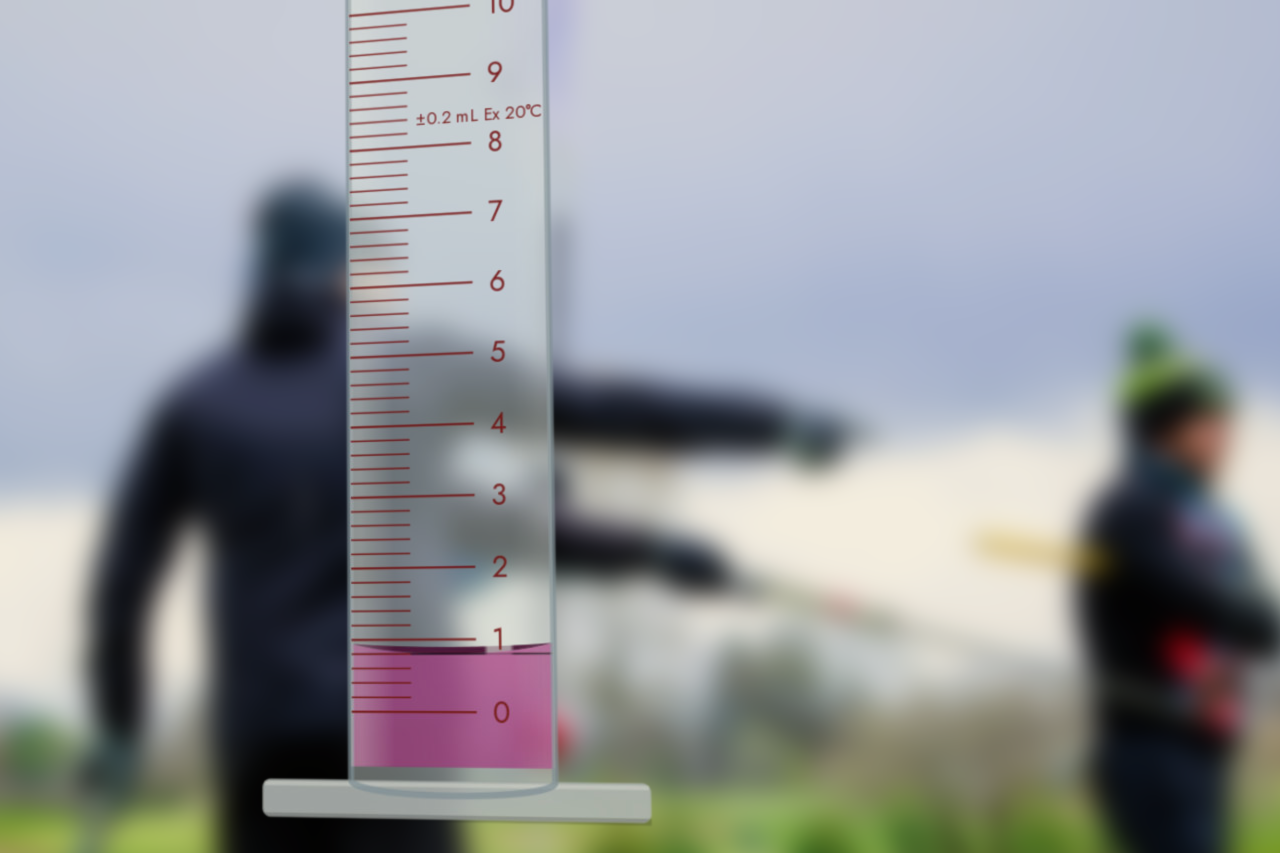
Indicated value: 0.8 mL
